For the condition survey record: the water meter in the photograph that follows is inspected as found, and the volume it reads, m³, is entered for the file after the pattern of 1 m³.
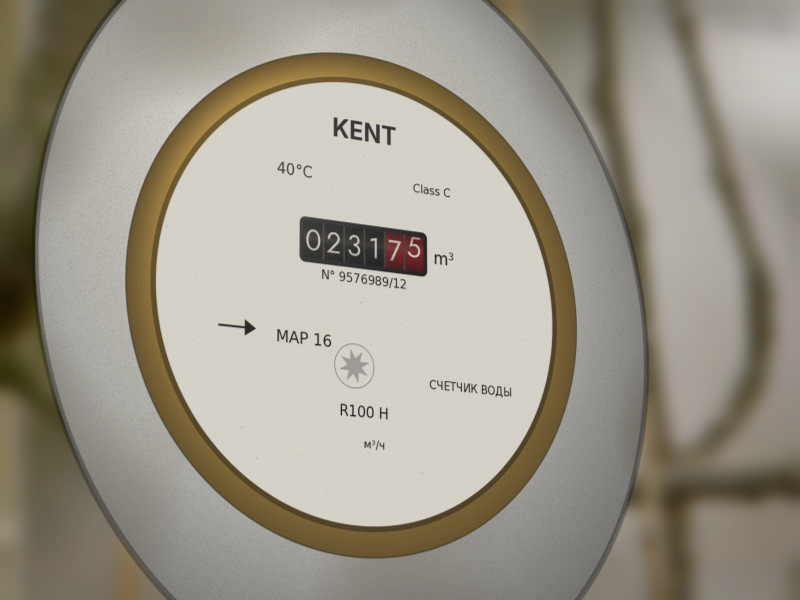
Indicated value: 231.75 m³
